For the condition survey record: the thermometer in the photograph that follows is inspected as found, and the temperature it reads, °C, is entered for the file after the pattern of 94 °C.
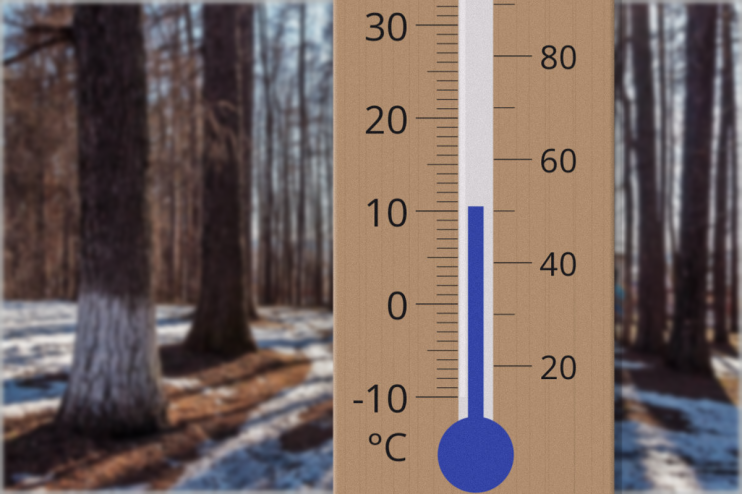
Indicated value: 10.5 °C
